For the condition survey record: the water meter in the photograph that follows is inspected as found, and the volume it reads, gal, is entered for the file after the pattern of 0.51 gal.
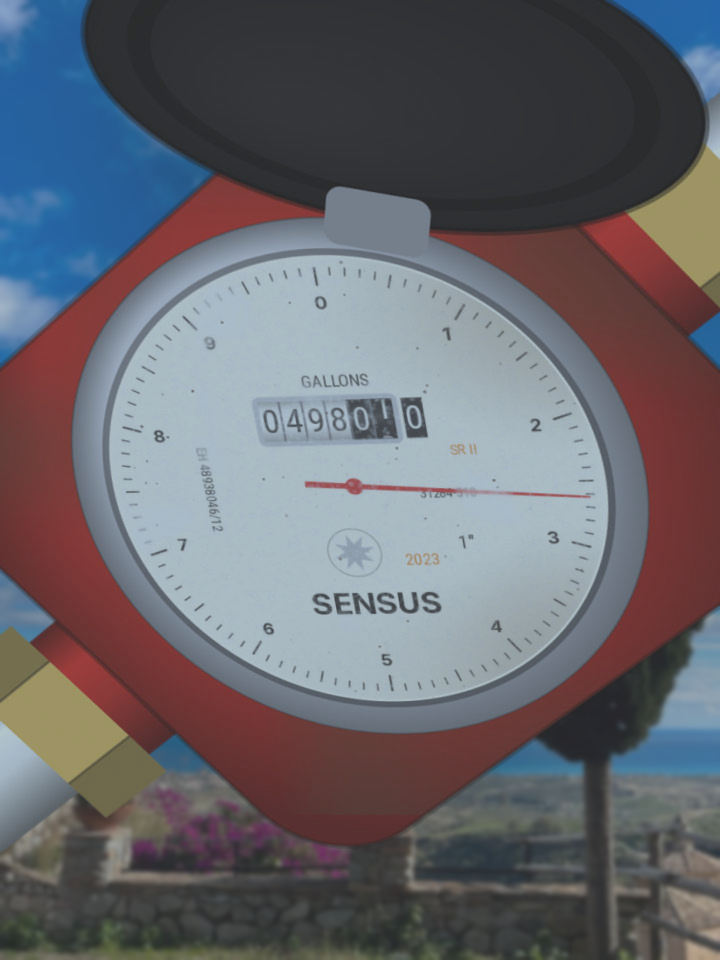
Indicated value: 498012.6 gal
